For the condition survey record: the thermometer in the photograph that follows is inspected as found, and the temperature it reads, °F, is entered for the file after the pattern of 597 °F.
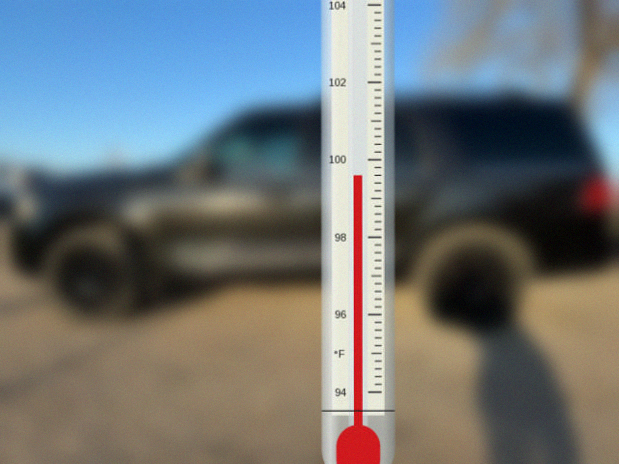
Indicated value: 99.6 °F
